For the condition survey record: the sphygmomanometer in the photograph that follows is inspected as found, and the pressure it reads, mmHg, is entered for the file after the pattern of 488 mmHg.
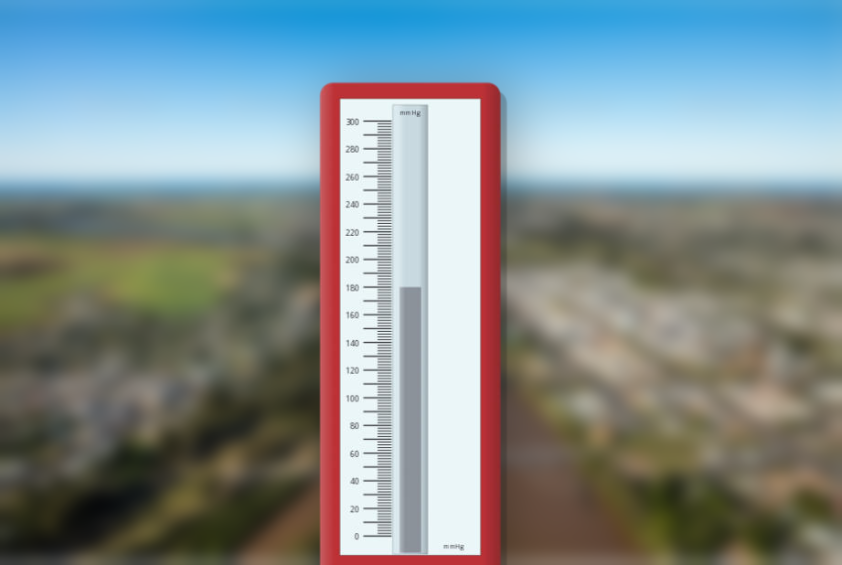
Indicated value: 180 mmHg
